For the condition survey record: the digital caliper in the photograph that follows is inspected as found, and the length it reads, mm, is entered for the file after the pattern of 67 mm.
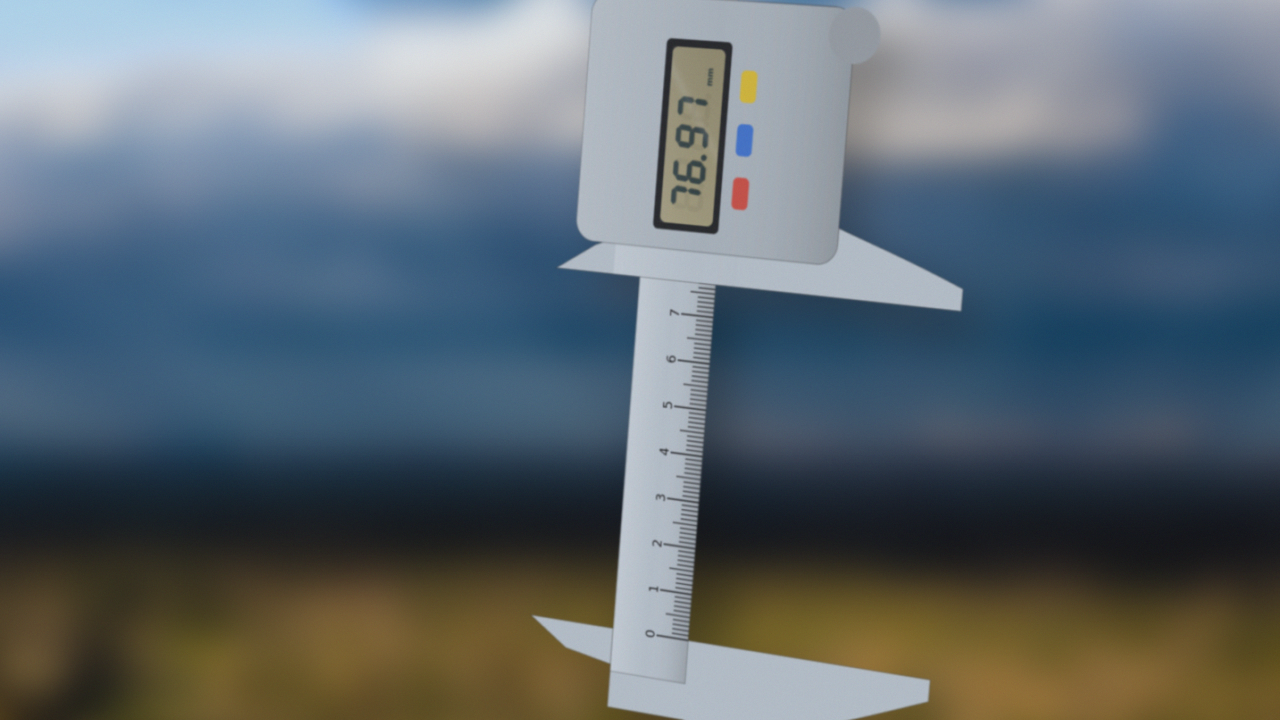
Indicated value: 76.97 mm
